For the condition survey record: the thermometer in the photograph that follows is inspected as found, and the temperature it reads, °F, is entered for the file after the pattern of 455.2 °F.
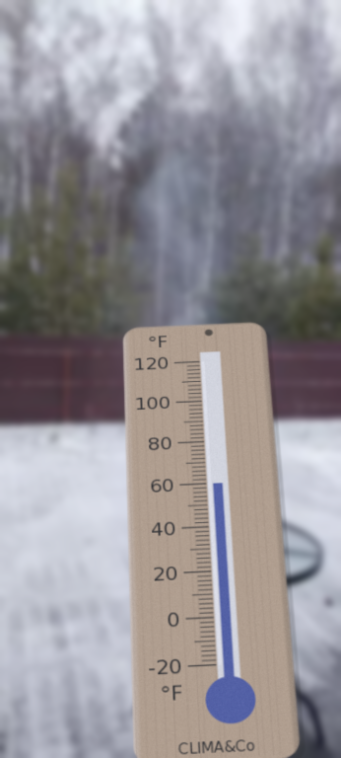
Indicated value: 60 °F
